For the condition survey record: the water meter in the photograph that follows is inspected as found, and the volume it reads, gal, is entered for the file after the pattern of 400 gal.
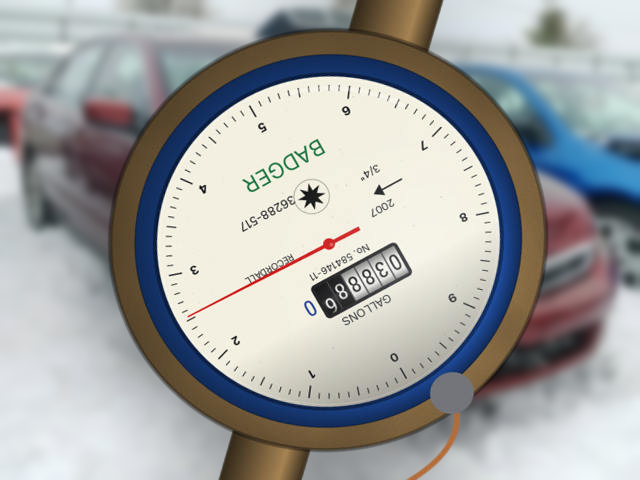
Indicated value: 388862.5 gal
